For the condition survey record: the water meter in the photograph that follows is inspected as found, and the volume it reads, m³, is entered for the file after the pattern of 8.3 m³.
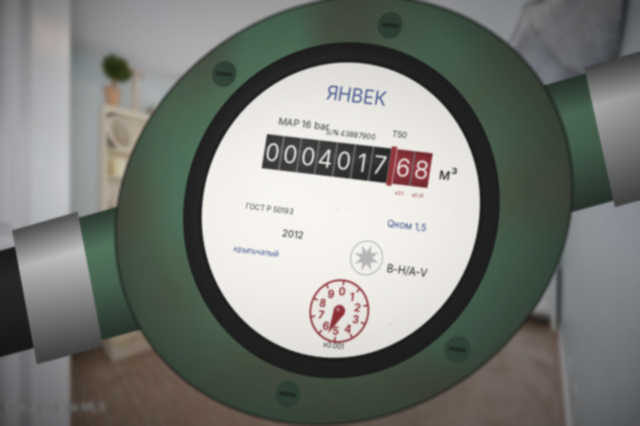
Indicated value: 4017.685 m³
